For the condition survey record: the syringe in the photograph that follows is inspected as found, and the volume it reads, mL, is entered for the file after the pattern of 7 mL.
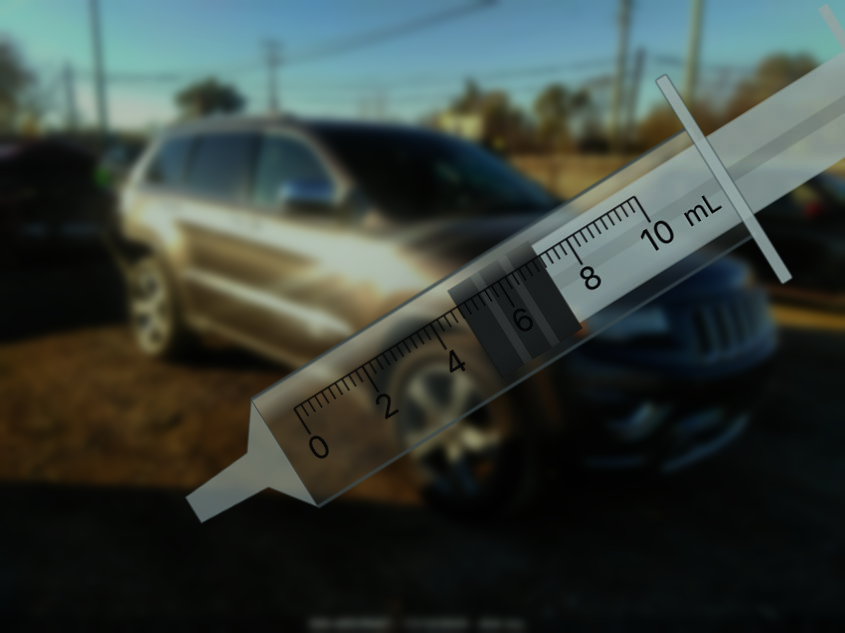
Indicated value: 4.8 mL
